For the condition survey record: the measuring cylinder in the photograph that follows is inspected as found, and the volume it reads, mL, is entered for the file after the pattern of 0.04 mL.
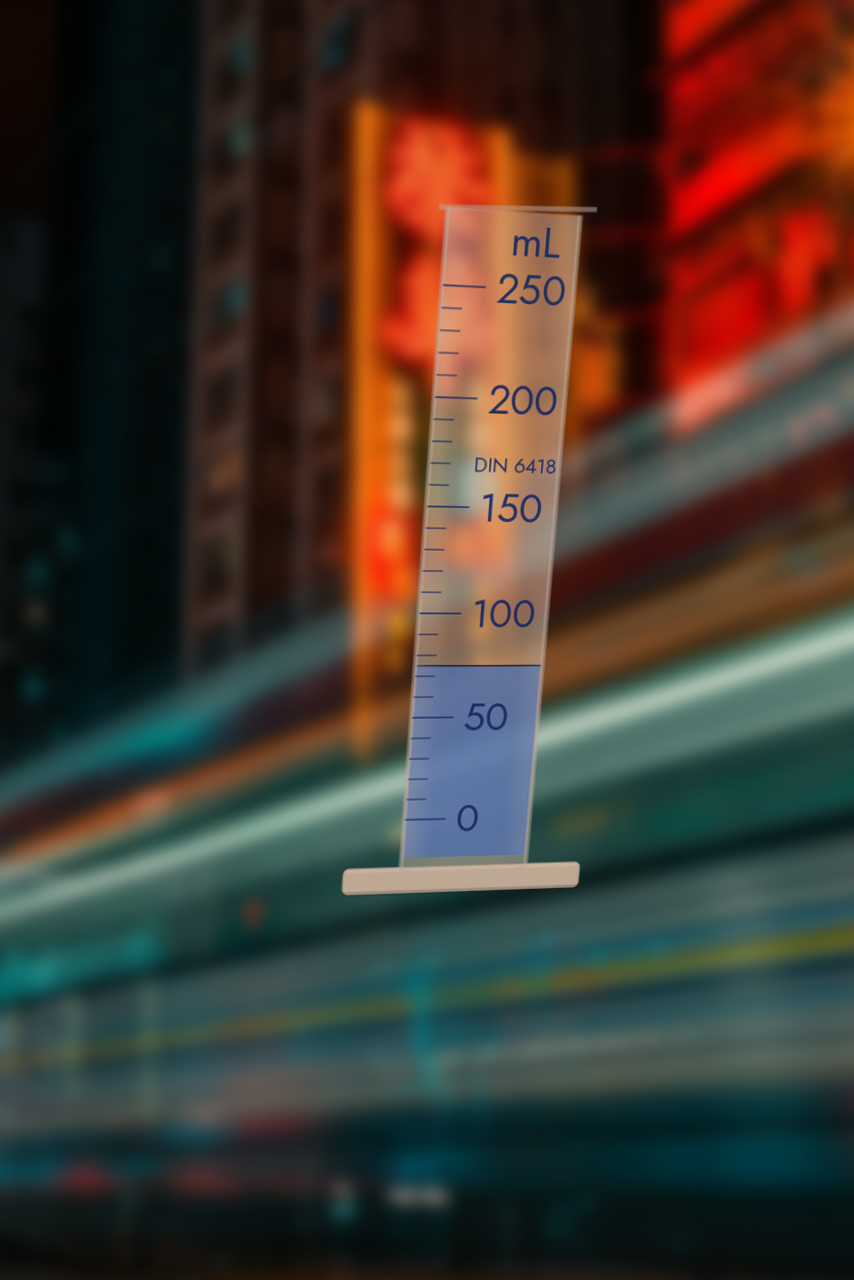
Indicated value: 75 mL
